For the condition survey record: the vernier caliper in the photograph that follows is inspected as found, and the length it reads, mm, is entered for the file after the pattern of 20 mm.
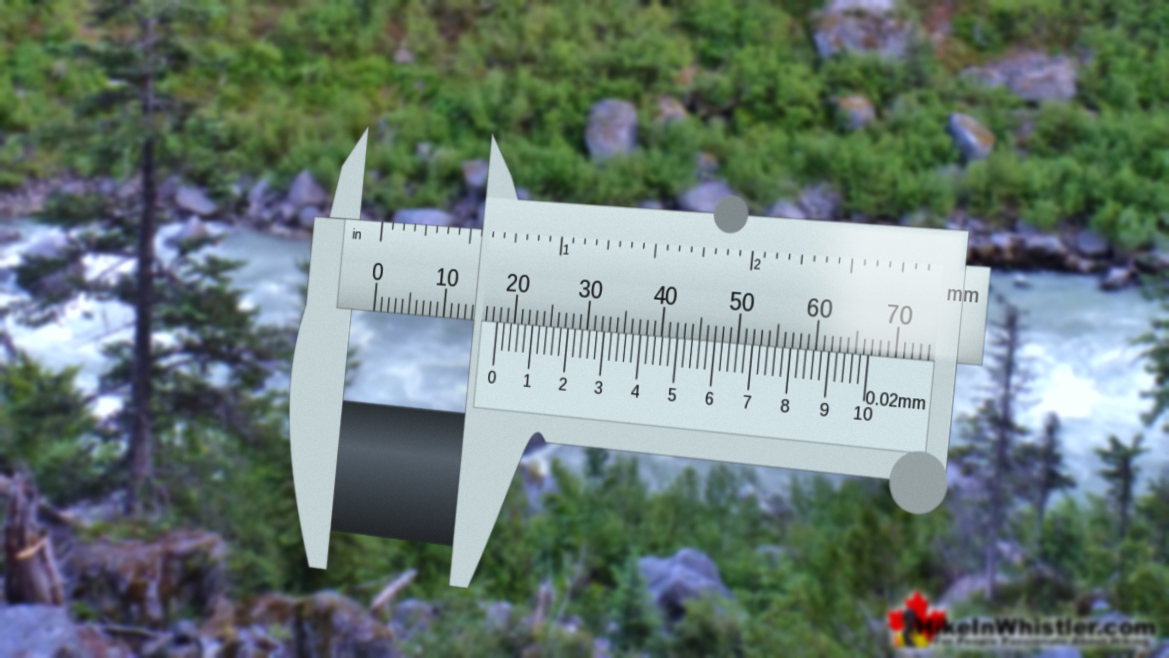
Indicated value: 17.6 mm
